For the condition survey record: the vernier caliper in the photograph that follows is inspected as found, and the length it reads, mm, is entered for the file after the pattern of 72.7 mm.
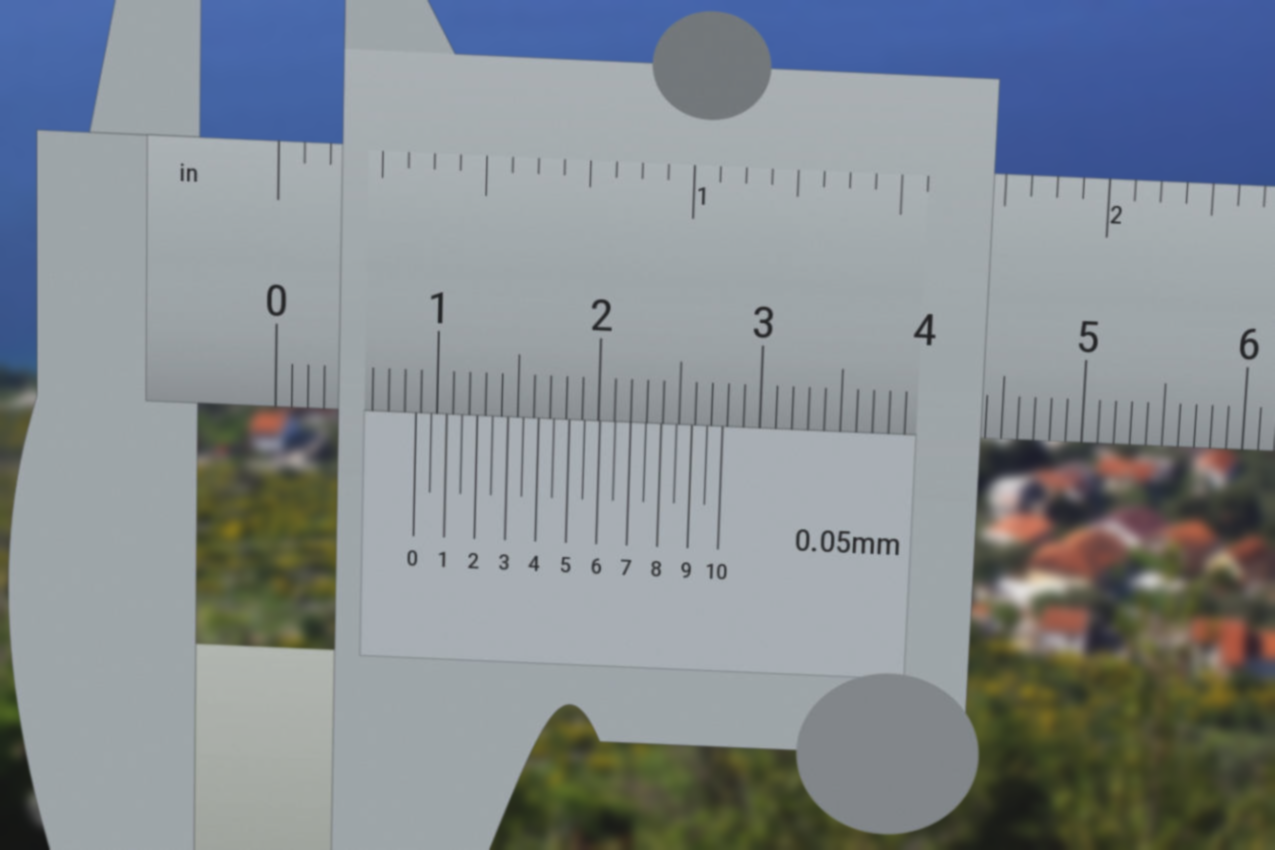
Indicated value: 8.7 mm
